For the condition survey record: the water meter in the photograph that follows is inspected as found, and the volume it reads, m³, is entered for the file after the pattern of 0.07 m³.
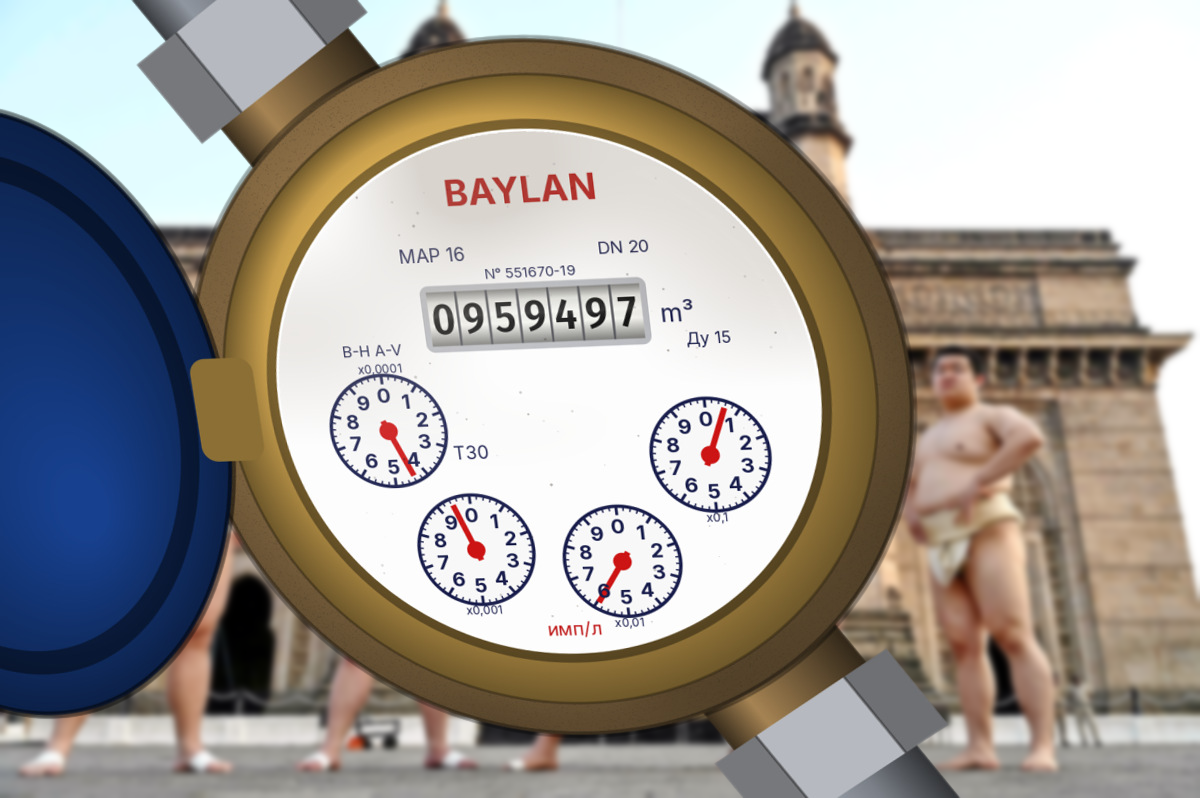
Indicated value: 959497.0594 m³
